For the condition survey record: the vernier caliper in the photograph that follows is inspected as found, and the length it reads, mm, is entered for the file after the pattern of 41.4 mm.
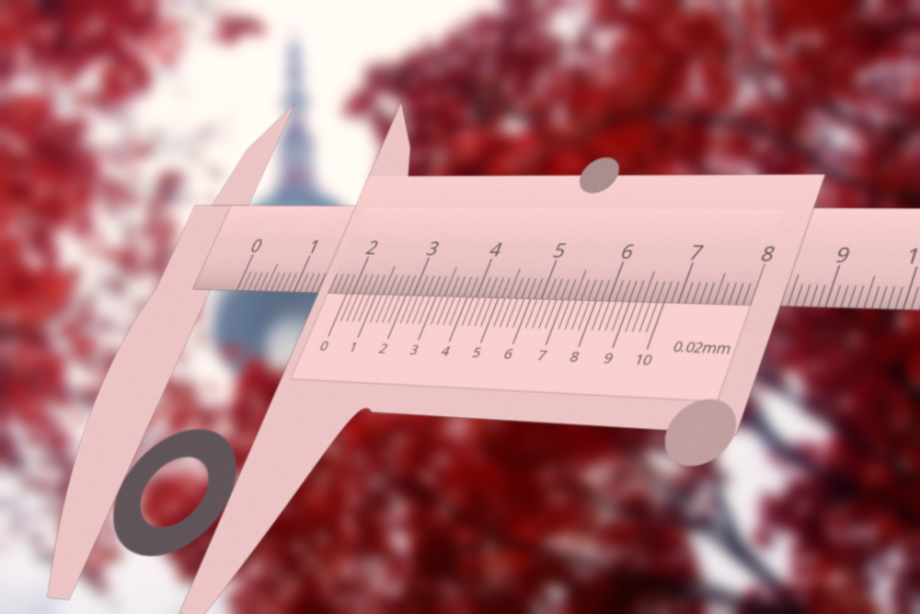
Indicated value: 19.0 mm
